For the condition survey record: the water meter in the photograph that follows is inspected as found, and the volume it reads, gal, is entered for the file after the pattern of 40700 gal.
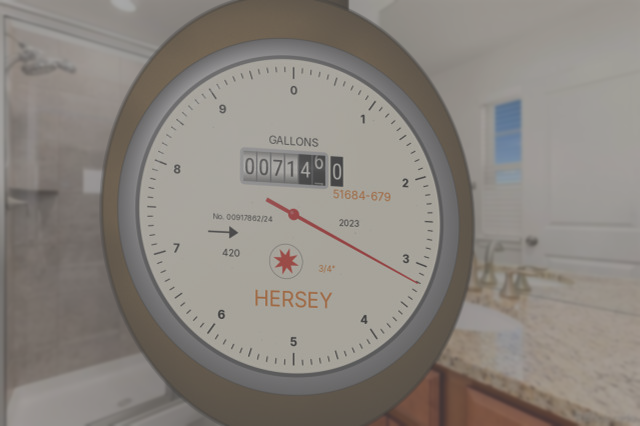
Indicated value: 71463.2 gal
